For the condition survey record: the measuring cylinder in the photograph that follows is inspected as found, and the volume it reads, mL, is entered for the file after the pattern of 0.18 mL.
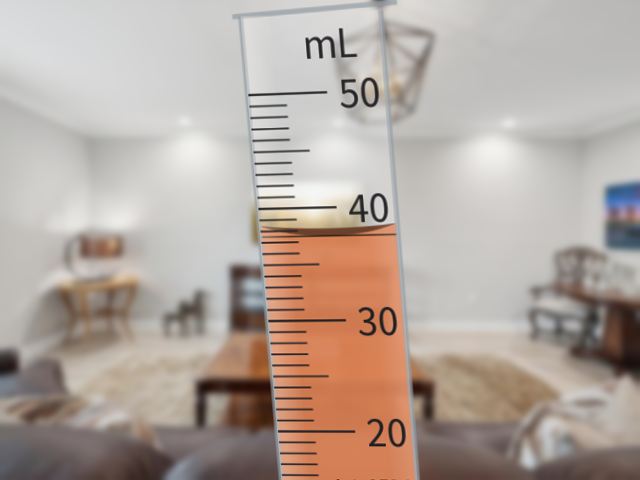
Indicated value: 37.5 mL
